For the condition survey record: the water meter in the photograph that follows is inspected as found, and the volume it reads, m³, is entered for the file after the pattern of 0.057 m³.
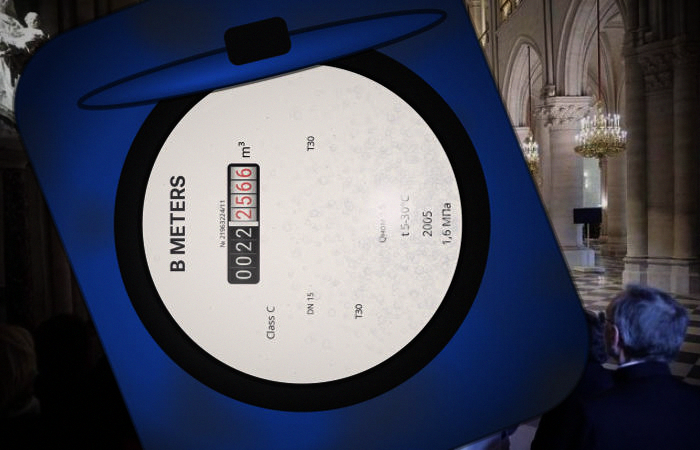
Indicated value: 22.2566 m³
